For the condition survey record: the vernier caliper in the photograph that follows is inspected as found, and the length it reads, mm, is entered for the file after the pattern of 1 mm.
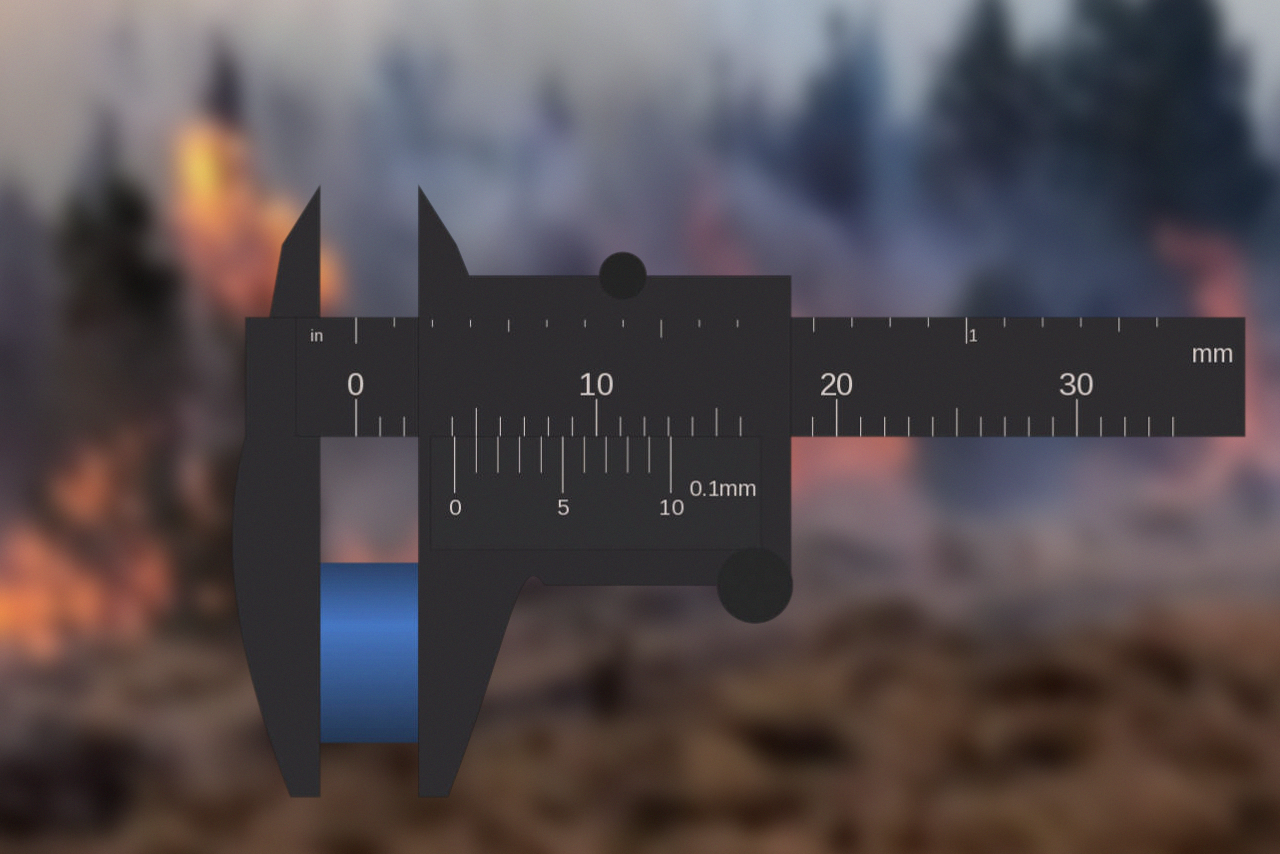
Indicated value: 4.1 mm
